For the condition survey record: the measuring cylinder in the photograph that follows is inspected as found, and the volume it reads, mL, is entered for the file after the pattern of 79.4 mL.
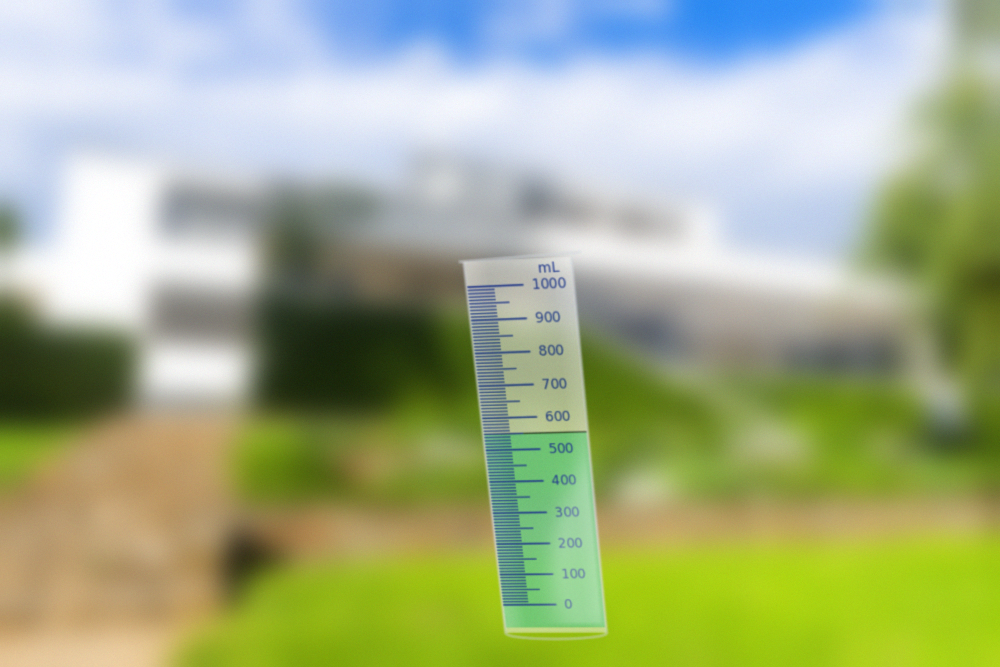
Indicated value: 550 mL
